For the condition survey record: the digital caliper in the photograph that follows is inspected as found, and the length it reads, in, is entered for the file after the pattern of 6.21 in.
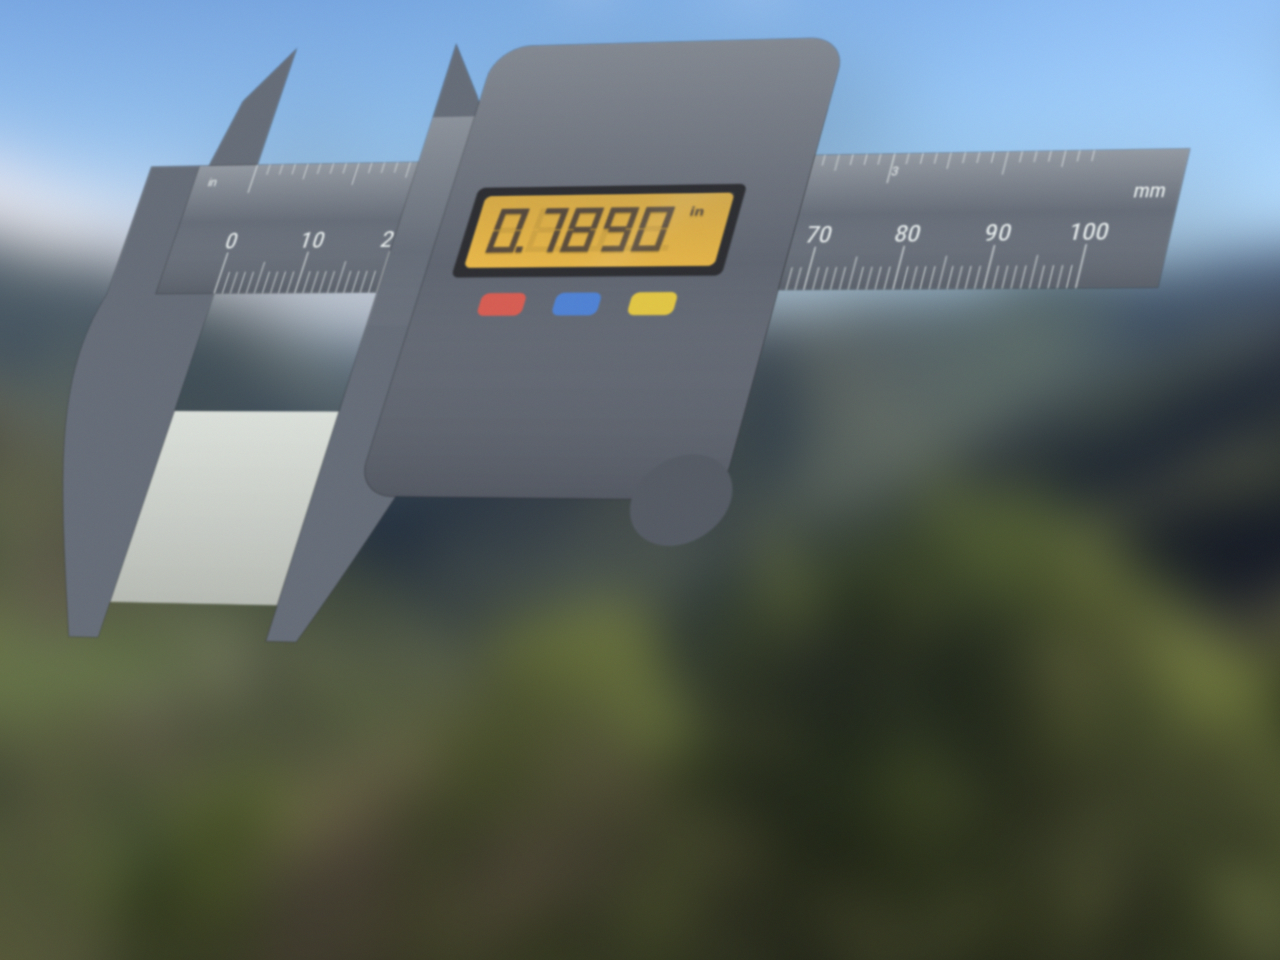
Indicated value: 0.7890 in
